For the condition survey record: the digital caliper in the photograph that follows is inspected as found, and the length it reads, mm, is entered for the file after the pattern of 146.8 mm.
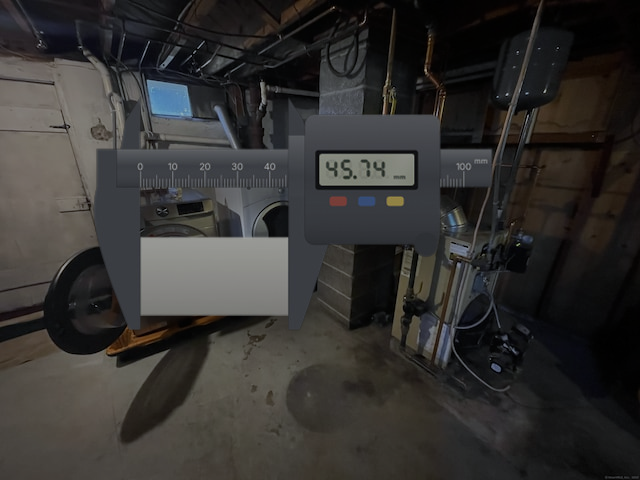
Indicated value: 45.74 mm
